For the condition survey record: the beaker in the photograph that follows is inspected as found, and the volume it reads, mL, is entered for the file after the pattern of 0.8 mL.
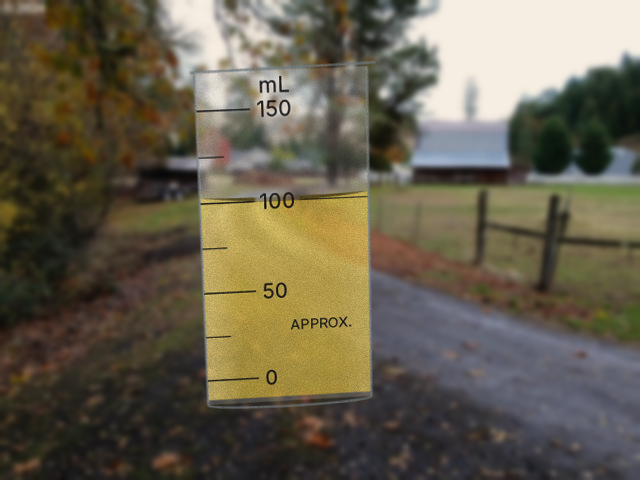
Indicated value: 100 mL
